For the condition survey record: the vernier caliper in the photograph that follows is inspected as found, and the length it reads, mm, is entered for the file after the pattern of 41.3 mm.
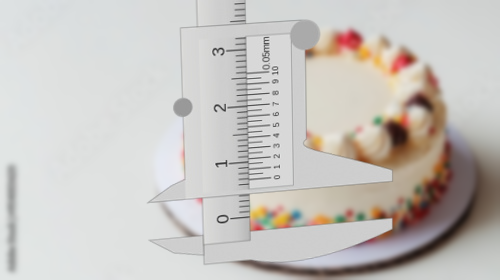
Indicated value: 6.8 mm
